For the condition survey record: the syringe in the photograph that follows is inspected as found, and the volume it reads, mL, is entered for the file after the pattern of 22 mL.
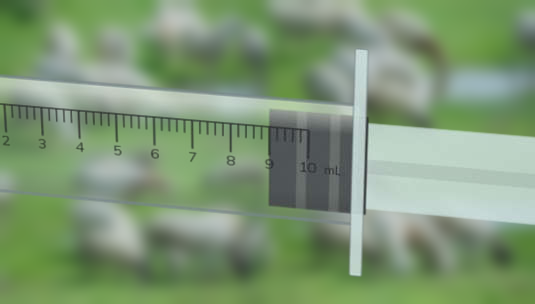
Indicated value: 9 mL
